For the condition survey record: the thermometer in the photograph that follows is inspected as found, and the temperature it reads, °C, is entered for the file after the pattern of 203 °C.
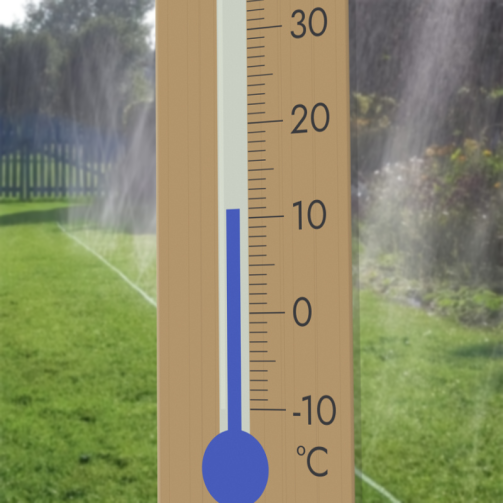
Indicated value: 11 °C
